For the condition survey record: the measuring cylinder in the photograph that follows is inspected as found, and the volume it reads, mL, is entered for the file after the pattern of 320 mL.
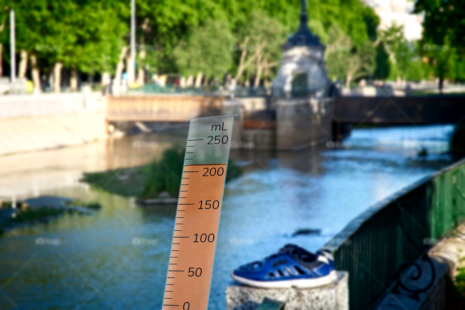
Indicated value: 210 mL
